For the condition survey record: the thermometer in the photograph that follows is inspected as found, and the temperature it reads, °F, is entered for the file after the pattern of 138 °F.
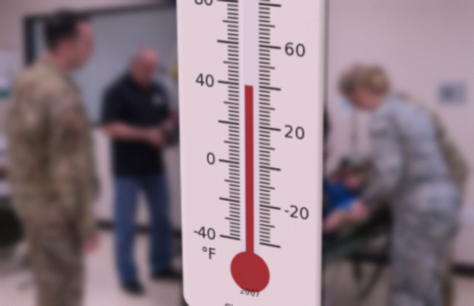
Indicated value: 40 °F
